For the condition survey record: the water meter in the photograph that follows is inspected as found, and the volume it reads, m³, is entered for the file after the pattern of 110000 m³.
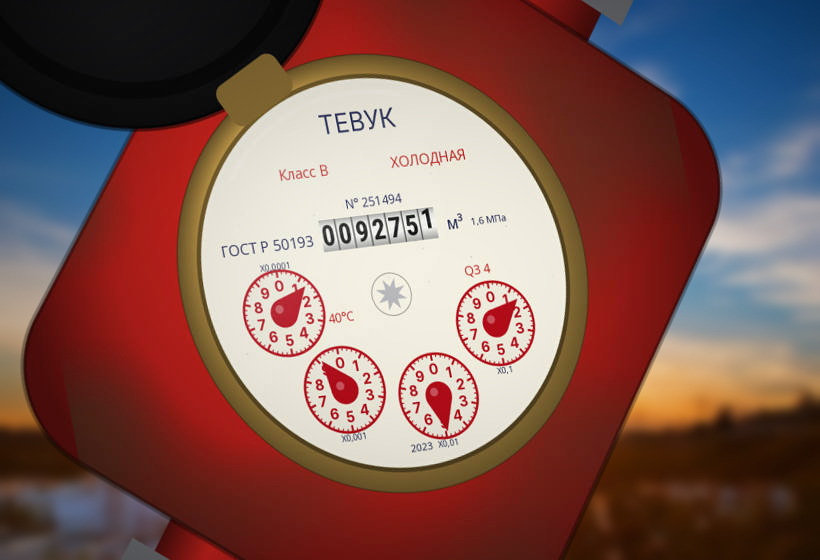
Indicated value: 92751.1491 m³
